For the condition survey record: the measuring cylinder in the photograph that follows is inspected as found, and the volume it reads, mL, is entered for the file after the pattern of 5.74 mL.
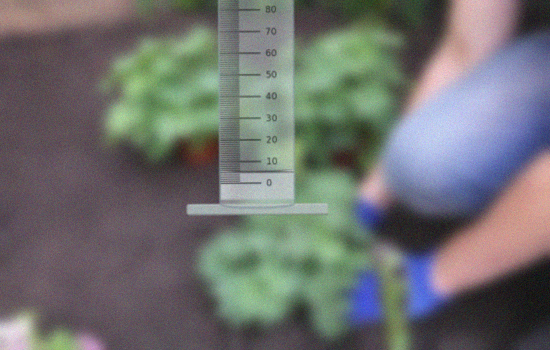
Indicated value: 5 mL
